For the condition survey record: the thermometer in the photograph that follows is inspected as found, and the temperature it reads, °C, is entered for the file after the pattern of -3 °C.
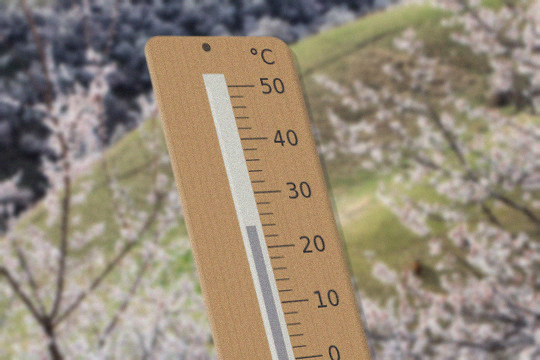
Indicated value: 24 °C
